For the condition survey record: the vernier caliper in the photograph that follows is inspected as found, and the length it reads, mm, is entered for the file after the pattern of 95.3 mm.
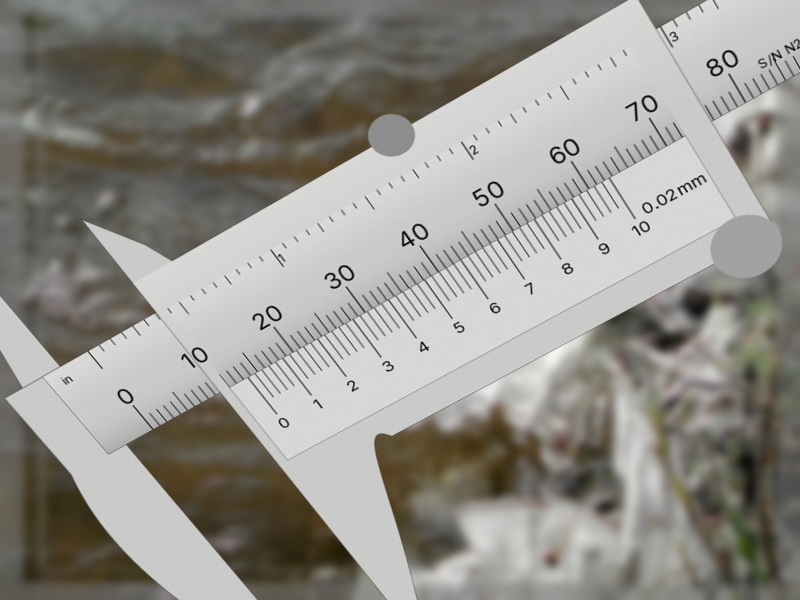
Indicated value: 13.6 mm
